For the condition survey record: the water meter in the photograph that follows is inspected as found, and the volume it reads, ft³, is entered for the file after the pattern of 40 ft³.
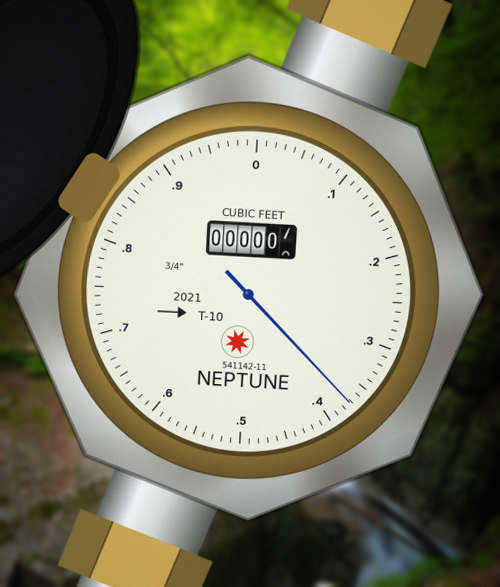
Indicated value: 7.37 ft³
